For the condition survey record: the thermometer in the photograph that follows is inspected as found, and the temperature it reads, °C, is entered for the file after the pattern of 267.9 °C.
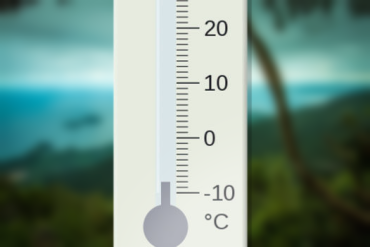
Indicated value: -8 °C
